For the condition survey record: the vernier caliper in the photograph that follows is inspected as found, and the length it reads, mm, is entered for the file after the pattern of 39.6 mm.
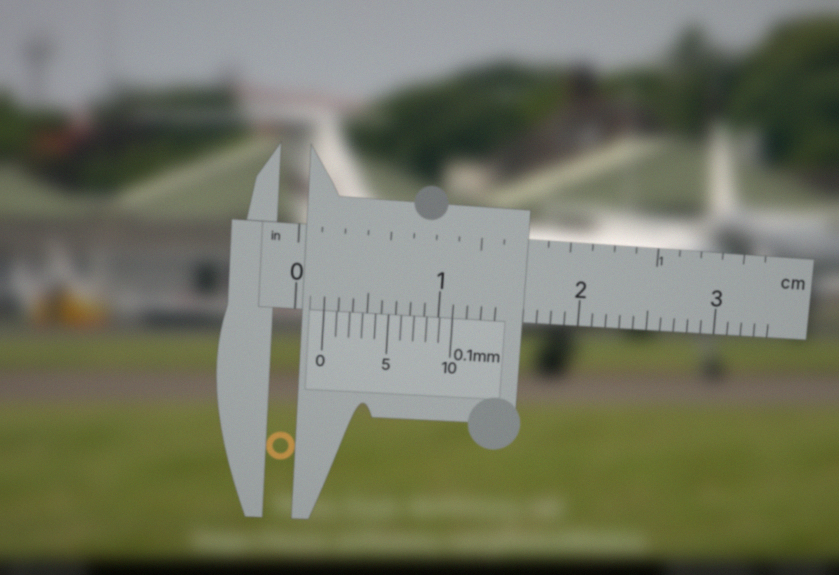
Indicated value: 2.0 mm
